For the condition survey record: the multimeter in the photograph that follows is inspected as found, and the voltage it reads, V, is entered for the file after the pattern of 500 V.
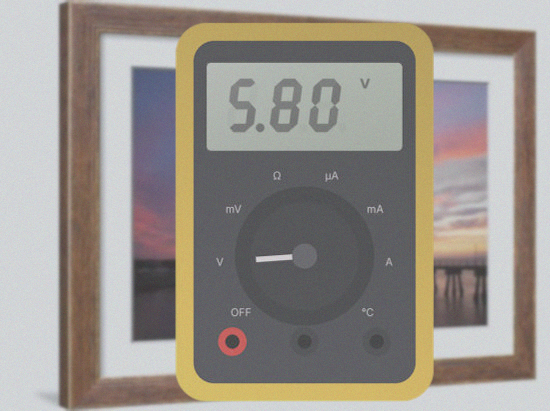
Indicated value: 5.80 V
